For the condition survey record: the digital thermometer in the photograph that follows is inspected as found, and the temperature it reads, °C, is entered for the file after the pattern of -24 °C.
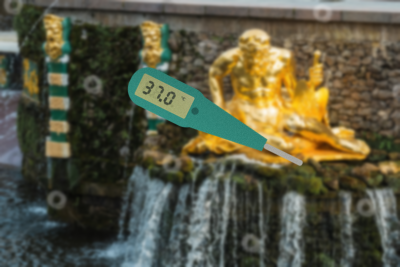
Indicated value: 37.0 °C
